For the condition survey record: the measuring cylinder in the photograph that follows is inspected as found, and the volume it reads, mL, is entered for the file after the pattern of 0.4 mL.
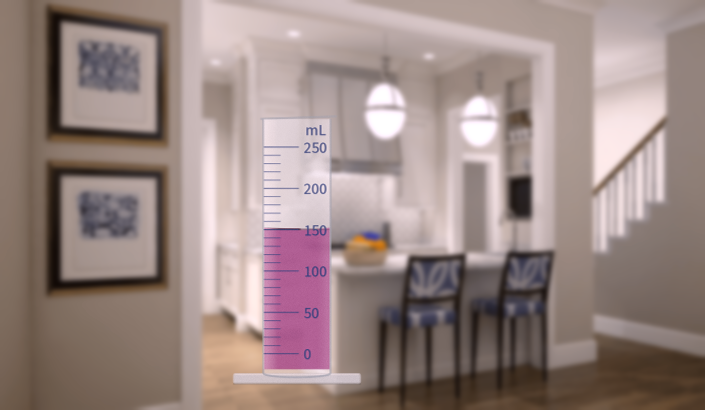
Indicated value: 150 mL
